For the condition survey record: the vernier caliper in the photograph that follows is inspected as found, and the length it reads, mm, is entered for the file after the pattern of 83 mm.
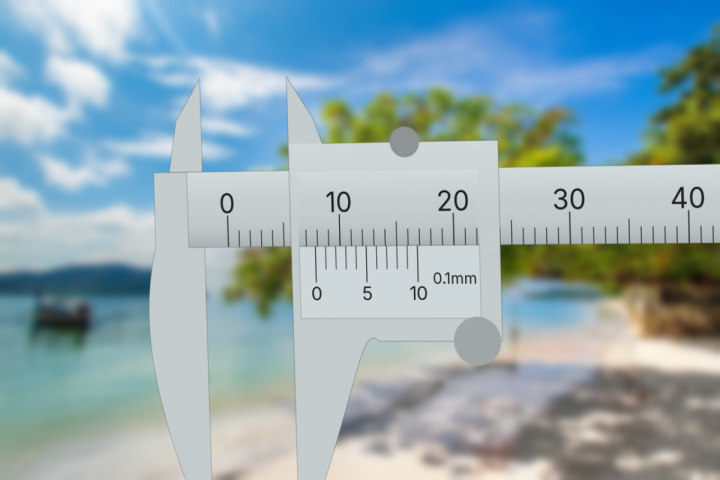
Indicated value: 7.8 mm
